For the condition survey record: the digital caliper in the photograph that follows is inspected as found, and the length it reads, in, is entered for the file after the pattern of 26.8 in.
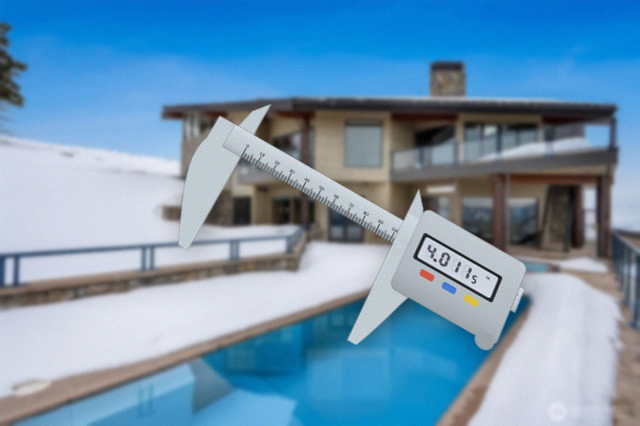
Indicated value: 4.0115 in
